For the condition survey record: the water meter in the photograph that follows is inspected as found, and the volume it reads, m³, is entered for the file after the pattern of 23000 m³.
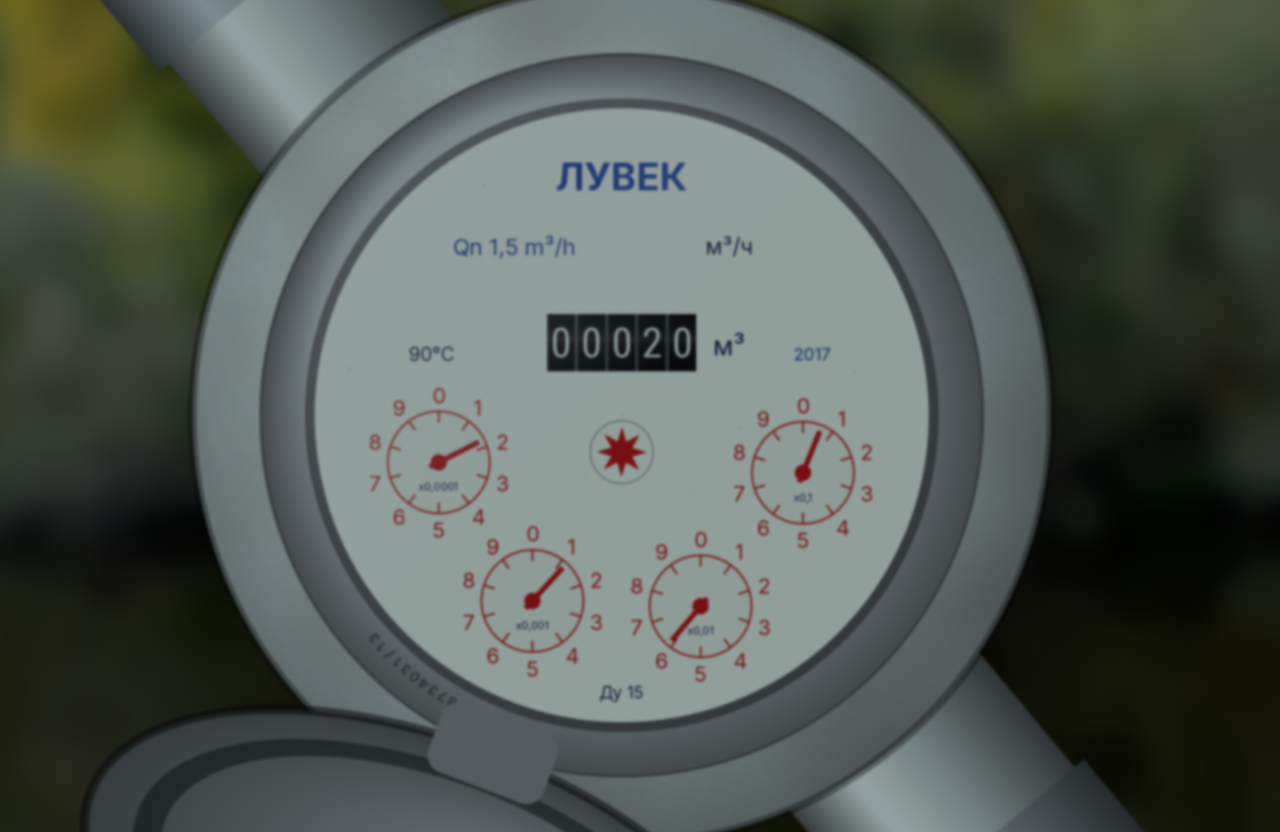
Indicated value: 20.0611 m³
